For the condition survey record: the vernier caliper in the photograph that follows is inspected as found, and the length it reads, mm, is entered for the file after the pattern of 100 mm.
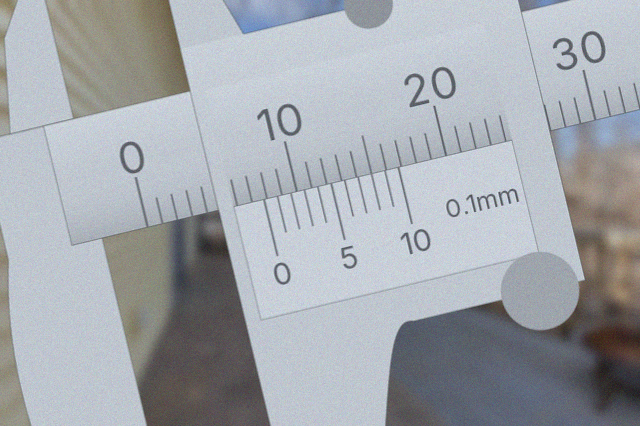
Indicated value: 7.8 mm
